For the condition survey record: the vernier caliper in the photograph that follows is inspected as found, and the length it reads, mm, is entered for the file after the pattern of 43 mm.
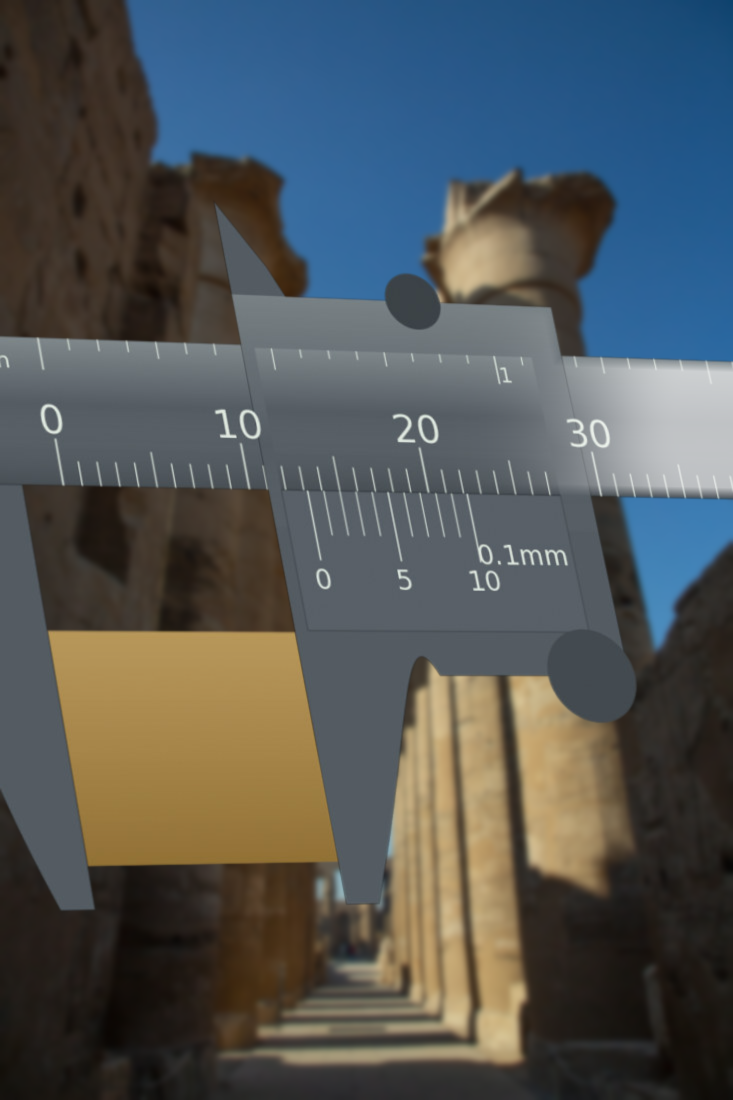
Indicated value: 13.2 mm
